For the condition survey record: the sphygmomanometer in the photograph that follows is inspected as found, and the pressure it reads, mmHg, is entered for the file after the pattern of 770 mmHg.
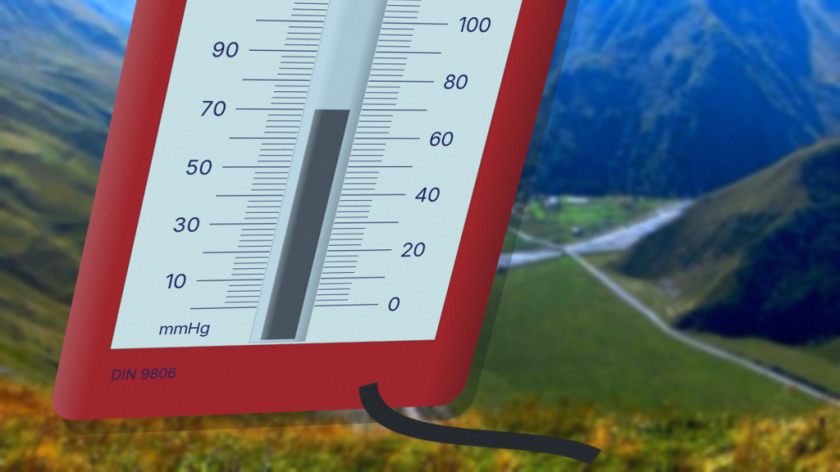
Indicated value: 70 mmHg
